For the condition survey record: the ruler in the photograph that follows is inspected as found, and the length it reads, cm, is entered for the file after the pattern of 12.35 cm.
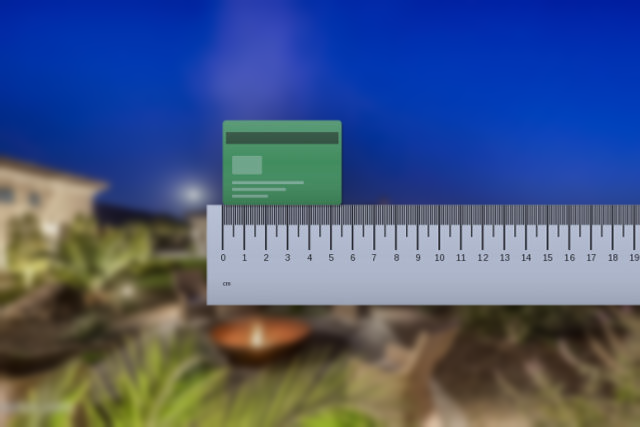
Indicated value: 5.5 cm
